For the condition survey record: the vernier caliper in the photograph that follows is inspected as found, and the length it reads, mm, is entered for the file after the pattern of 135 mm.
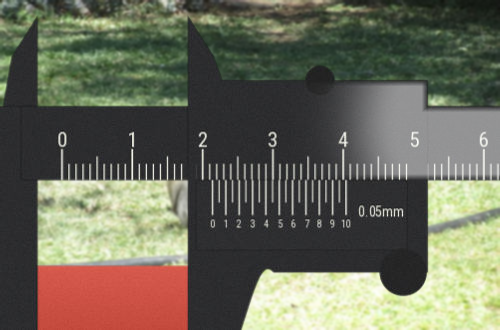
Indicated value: 21.4 mm
